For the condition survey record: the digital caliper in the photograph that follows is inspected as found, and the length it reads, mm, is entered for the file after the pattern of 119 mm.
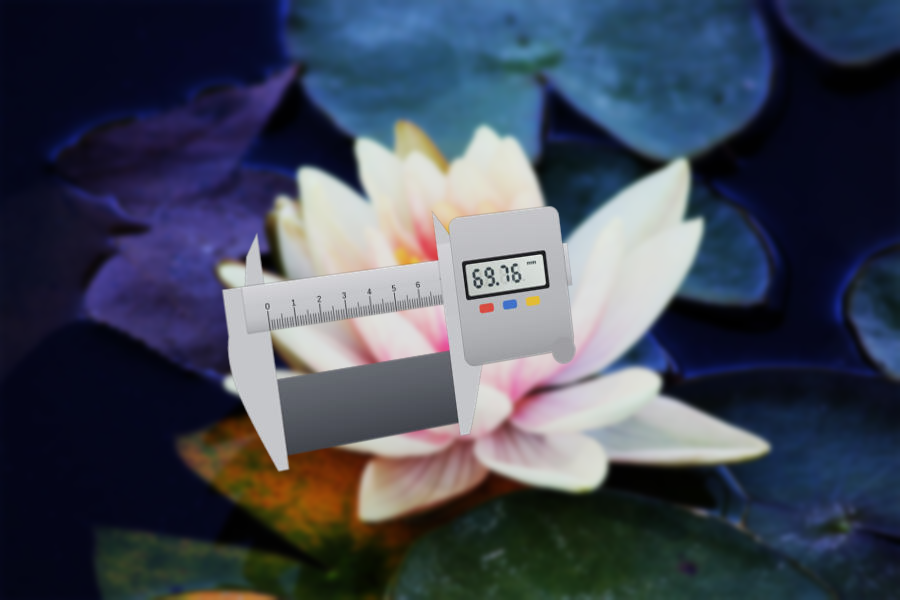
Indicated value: 69.76 mm
